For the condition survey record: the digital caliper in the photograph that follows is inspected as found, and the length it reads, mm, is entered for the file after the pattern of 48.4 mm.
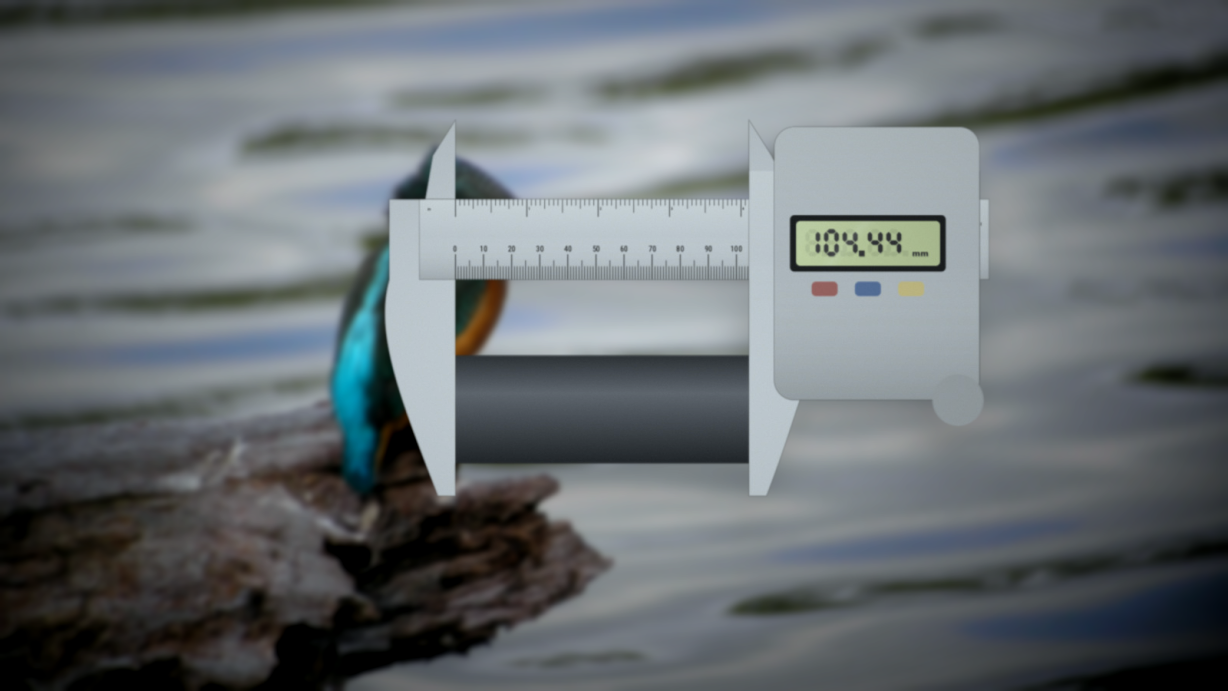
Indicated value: 104.44 mm
